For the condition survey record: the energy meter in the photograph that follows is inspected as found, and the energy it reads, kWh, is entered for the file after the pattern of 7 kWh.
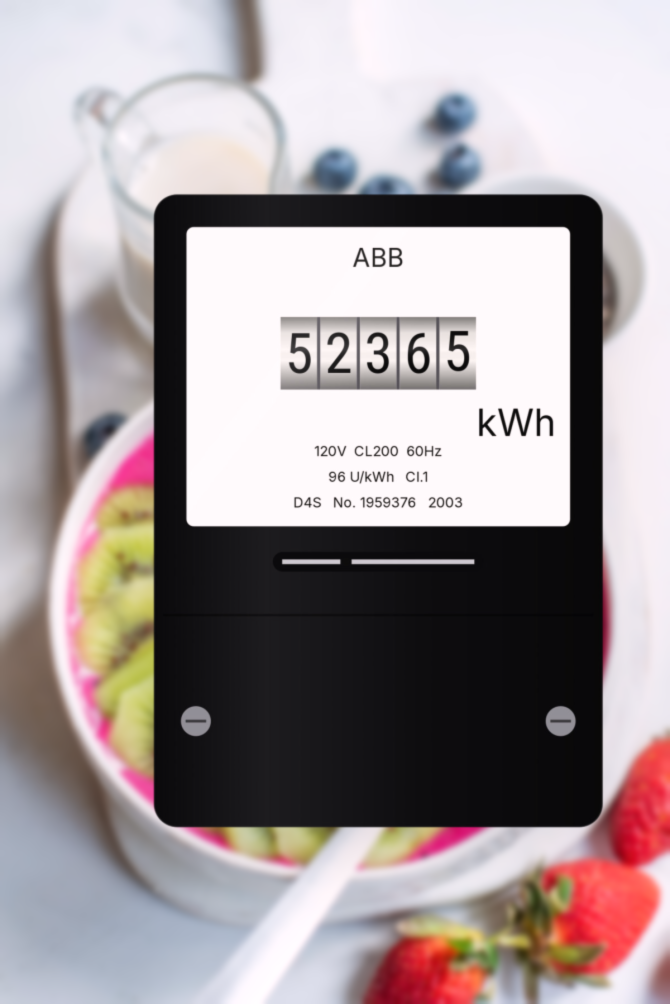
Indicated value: 52365 kWh
